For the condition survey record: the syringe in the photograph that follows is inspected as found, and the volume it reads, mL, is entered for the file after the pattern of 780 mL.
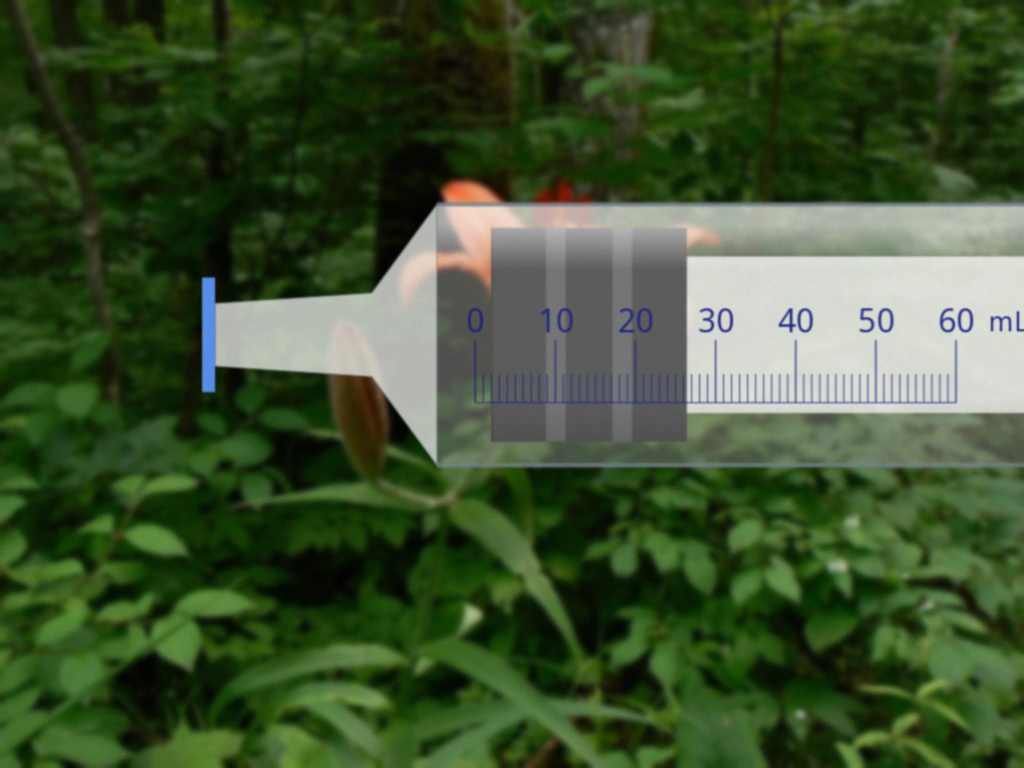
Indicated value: 2 mL
